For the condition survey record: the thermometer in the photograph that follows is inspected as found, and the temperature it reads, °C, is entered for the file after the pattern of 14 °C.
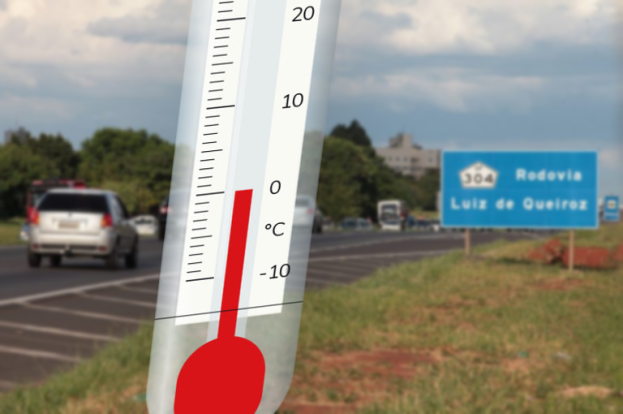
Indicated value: 0 °C
